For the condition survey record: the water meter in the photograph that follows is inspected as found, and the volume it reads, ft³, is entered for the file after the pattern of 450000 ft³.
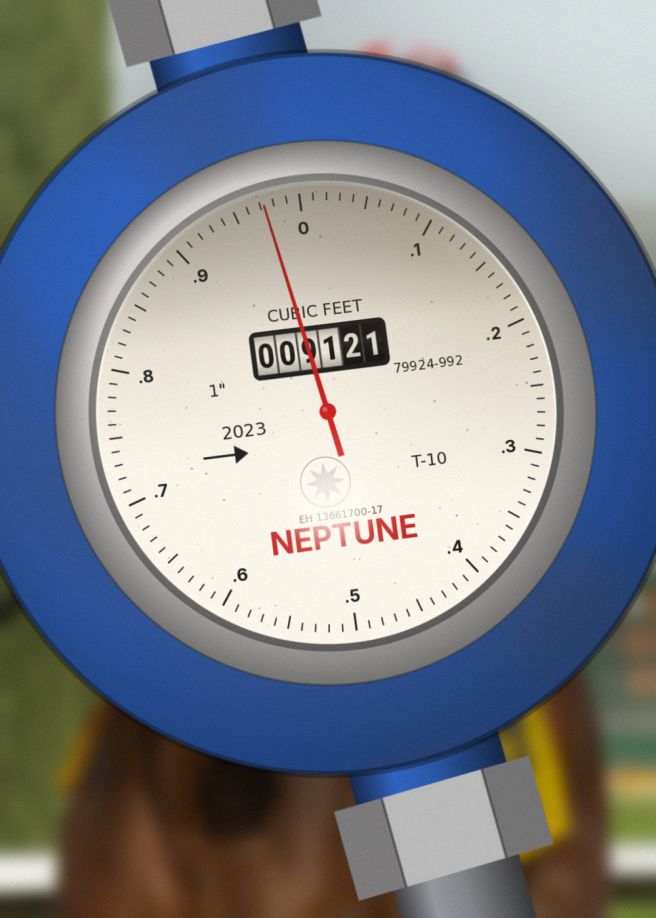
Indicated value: 9120.97 ft³
